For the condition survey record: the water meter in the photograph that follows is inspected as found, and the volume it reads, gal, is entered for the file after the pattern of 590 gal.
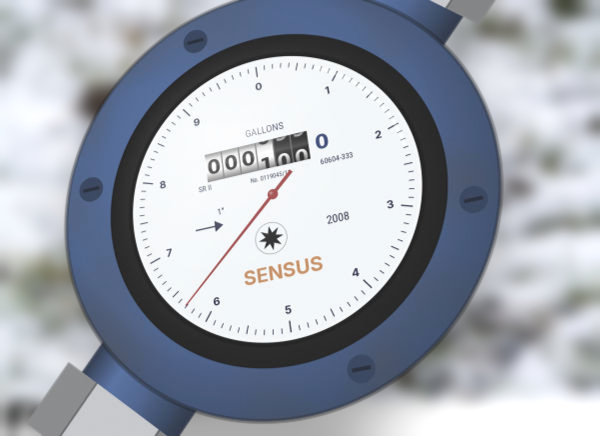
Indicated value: 996.3 gal
